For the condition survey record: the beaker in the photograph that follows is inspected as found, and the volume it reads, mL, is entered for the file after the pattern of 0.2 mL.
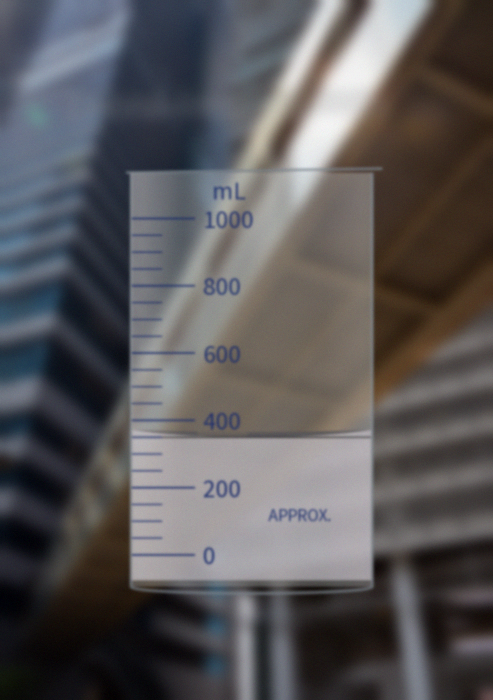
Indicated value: 350 mL
